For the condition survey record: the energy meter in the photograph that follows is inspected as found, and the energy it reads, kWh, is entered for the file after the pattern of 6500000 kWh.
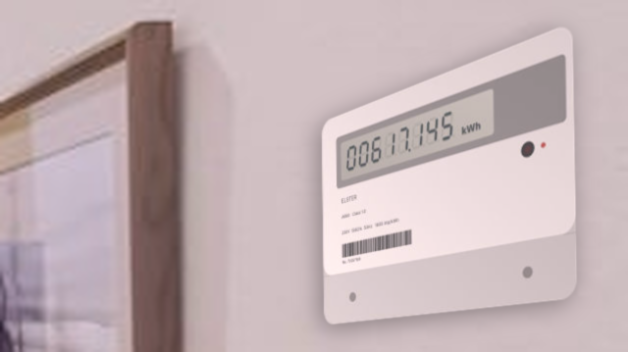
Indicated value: 617.145 kWh
